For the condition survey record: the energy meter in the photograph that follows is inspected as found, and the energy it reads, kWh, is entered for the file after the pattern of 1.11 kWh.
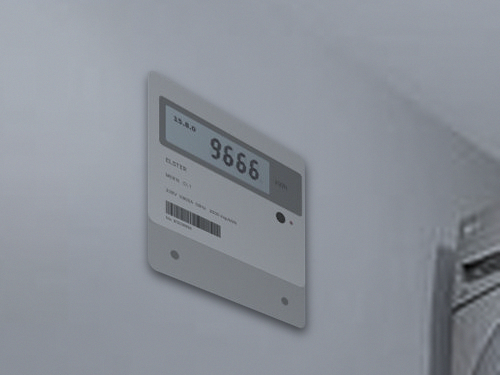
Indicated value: 9666 kWh
